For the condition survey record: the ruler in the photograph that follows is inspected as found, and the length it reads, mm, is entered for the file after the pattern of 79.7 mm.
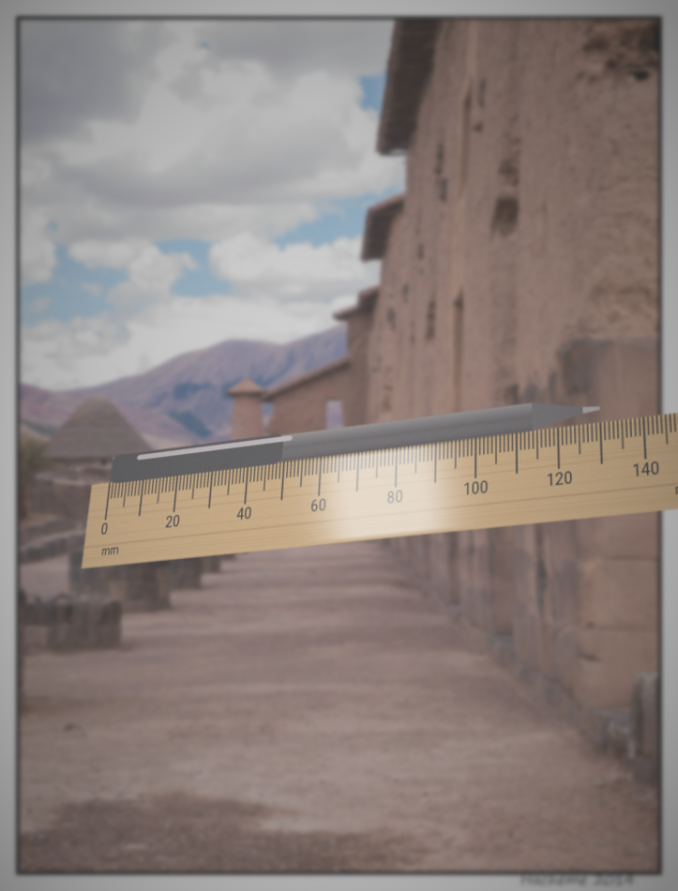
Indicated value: 130 mm
